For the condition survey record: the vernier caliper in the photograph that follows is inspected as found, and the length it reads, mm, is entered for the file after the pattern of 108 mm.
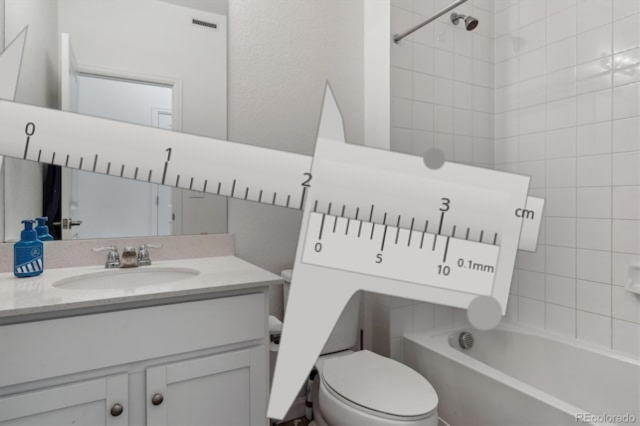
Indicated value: 21.7 mm
